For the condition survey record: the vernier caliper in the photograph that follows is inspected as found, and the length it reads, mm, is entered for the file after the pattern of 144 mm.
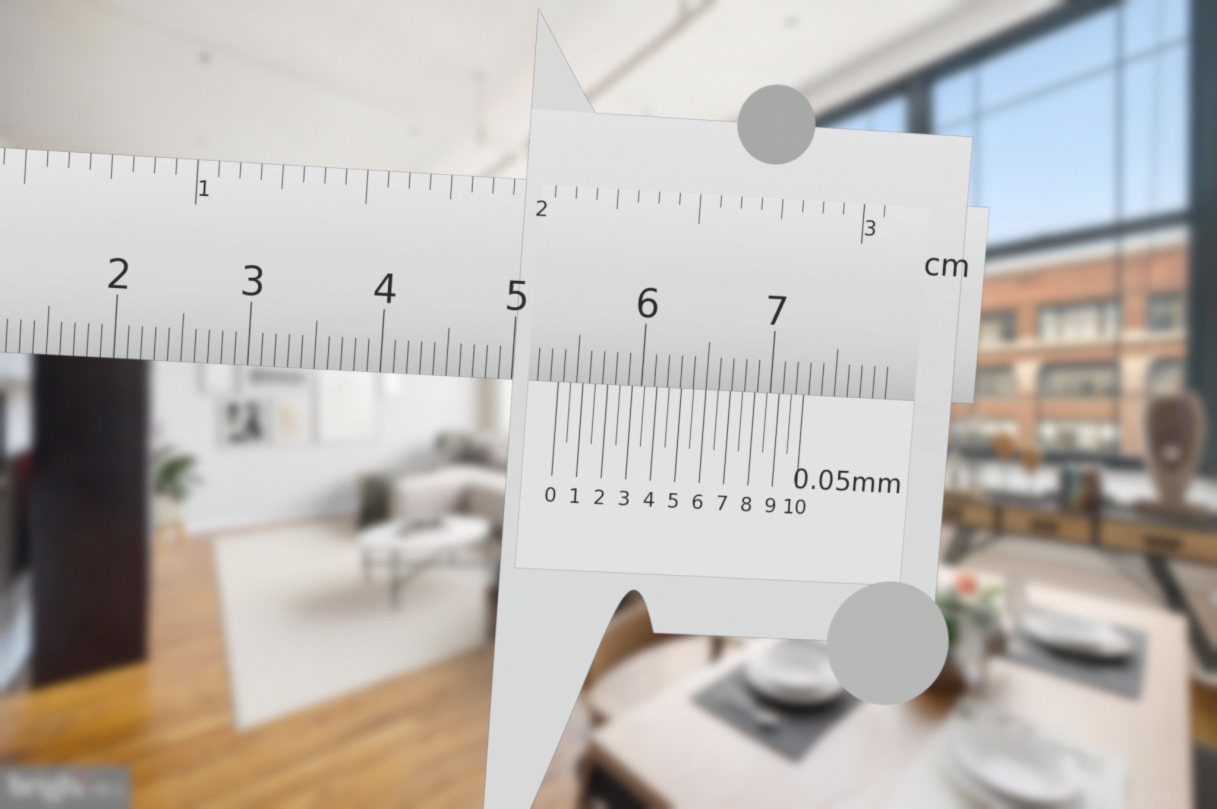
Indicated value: 53.6 mm
